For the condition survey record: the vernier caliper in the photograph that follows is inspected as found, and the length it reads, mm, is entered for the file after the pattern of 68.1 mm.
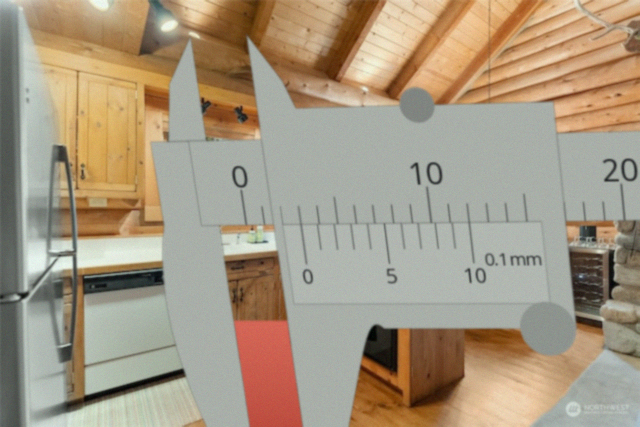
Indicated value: 3.0 mm
